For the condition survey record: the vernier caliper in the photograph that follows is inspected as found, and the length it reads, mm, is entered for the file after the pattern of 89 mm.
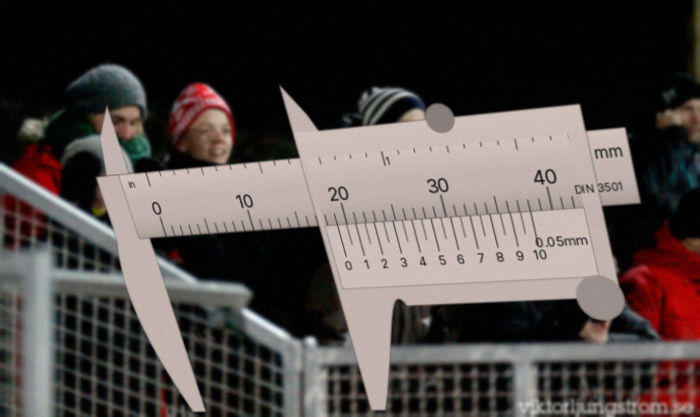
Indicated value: 19.0 mm
